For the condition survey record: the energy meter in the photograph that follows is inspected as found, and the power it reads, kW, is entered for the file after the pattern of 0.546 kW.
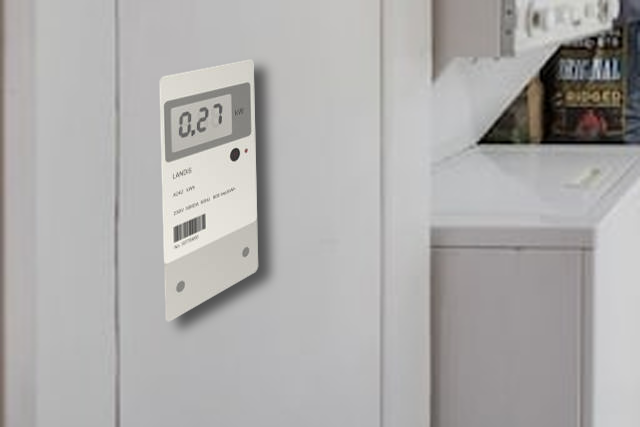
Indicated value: 0.27 kW
